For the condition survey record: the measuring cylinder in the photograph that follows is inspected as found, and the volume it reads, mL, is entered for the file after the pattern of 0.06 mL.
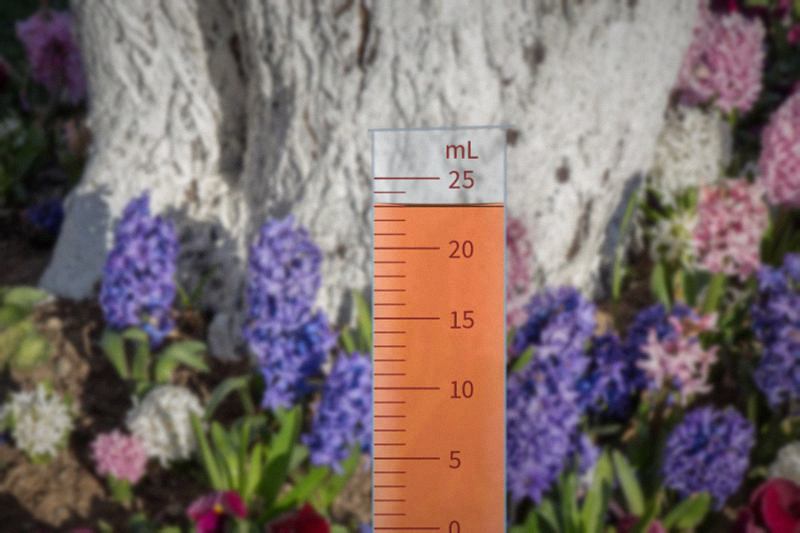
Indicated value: 23 mL
